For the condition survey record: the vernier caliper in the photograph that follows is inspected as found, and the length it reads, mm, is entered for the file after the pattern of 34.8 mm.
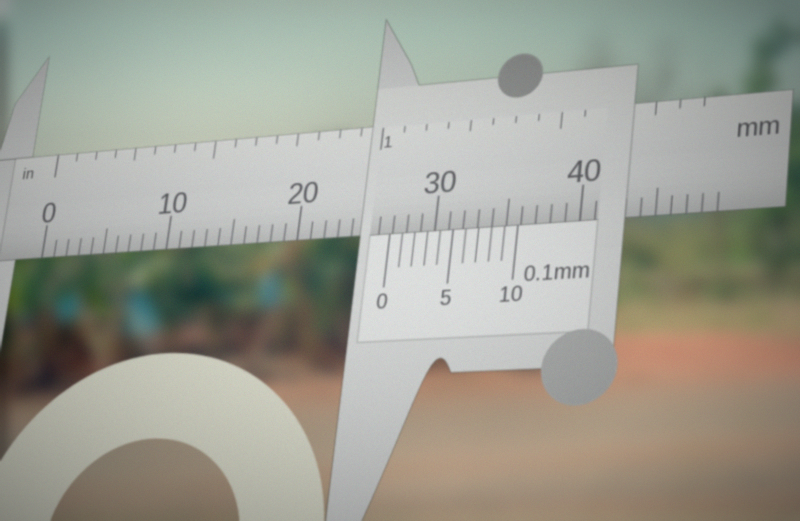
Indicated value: 26.8 mm
